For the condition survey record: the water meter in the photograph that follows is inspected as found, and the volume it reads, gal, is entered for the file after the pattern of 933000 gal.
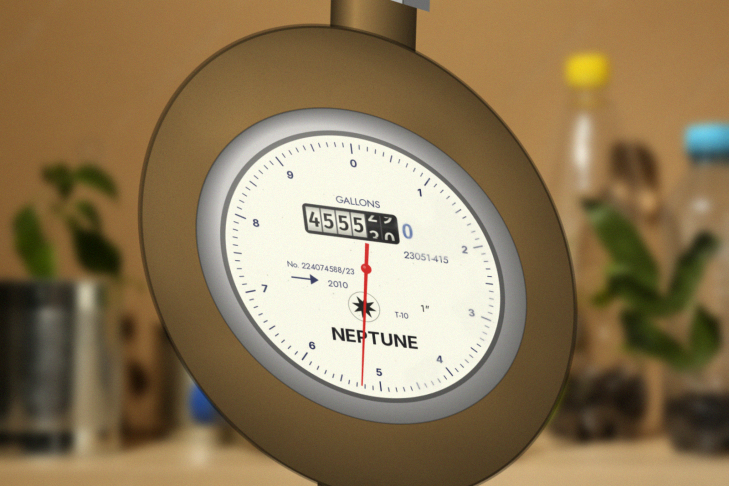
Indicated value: 4555295.2 gal
